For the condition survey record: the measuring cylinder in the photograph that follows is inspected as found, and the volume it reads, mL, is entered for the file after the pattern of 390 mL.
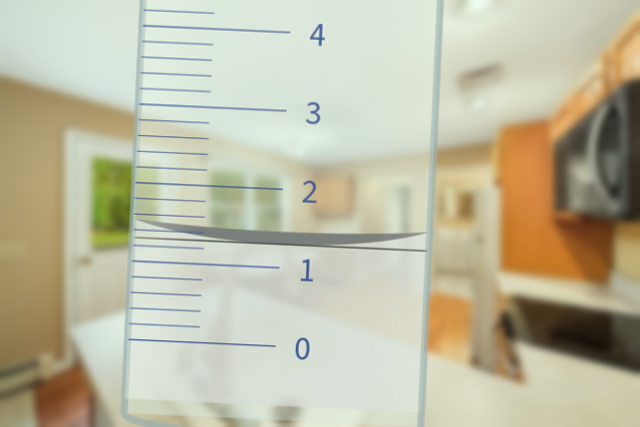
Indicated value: 1.3 mL
